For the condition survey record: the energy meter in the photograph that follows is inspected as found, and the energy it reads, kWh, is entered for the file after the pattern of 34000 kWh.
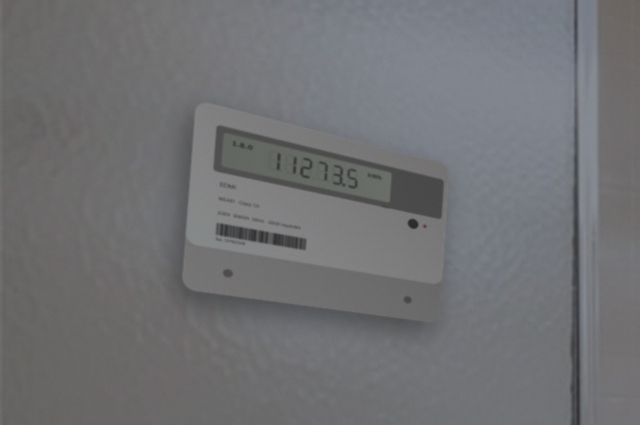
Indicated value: 11273.5 kWh
